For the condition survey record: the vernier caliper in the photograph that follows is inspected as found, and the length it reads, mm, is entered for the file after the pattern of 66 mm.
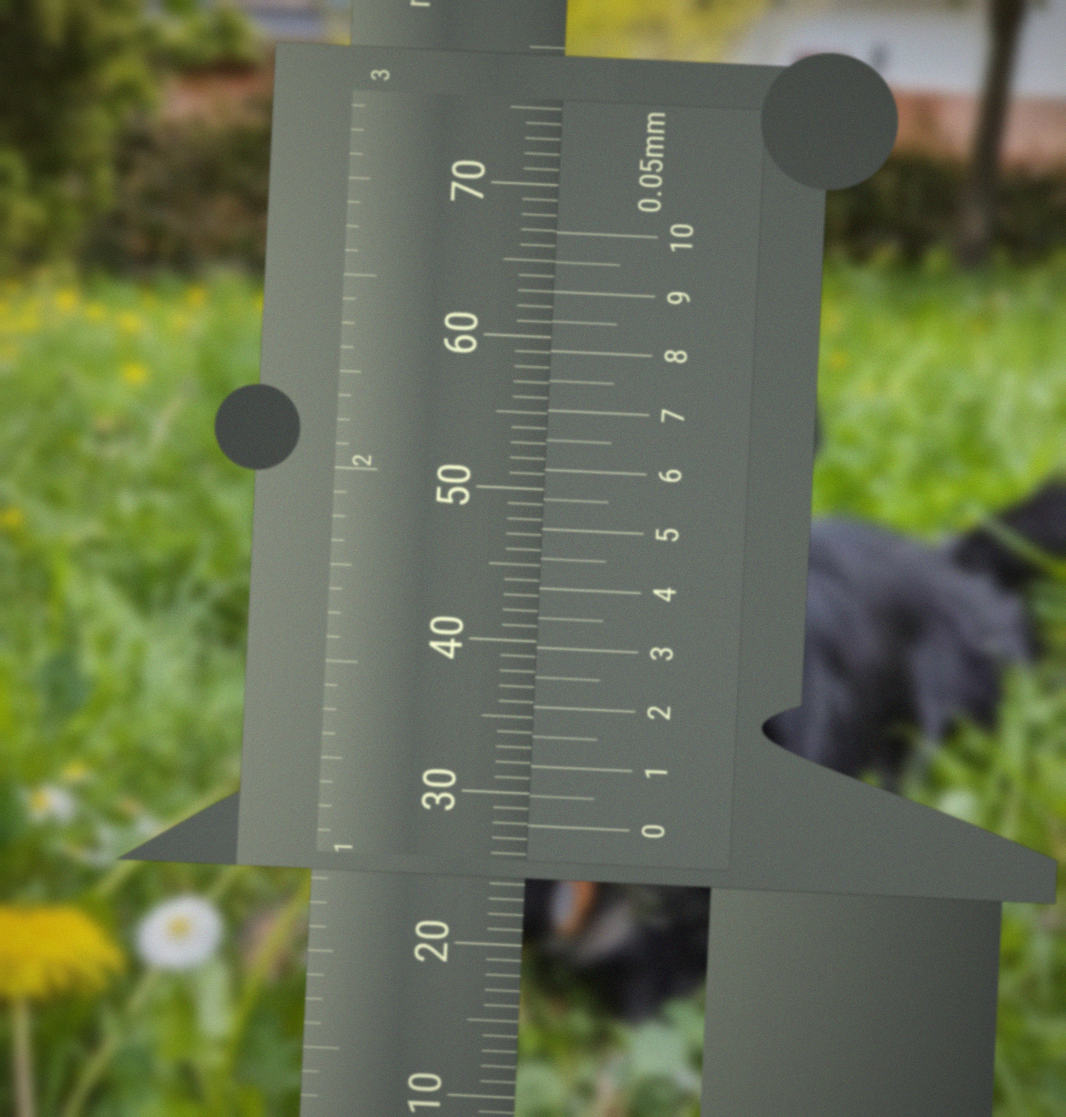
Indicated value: 27.9 mm
